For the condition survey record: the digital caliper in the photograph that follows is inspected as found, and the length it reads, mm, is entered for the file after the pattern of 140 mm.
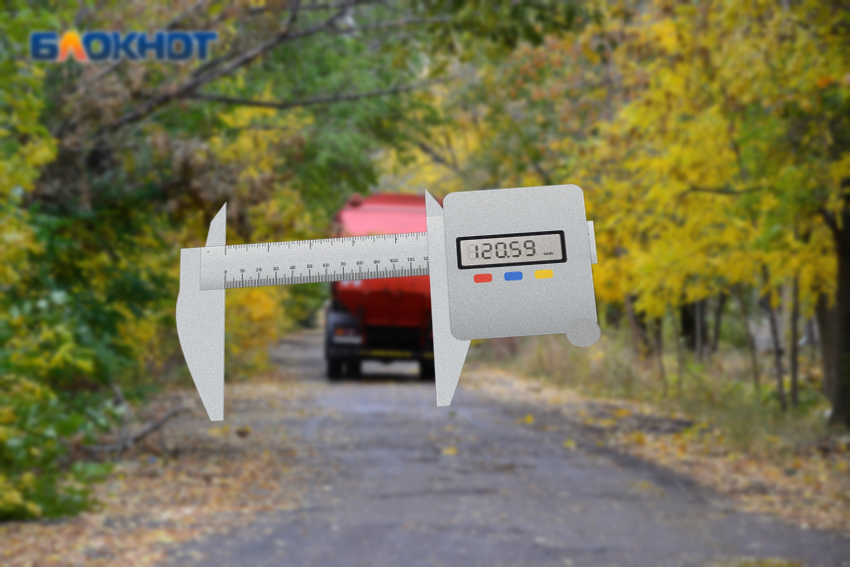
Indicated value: 120.59 mm
